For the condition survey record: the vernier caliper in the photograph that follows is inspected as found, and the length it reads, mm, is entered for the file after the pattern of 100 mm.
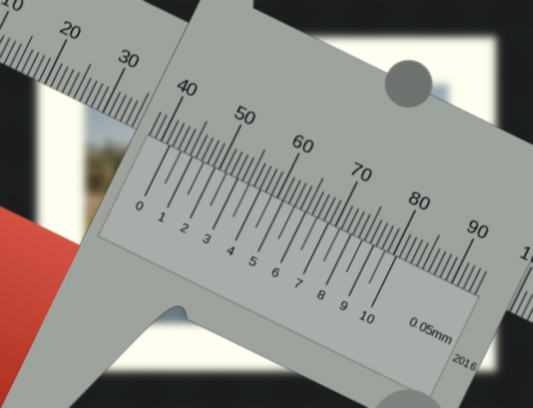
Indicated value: 41.5 mm
